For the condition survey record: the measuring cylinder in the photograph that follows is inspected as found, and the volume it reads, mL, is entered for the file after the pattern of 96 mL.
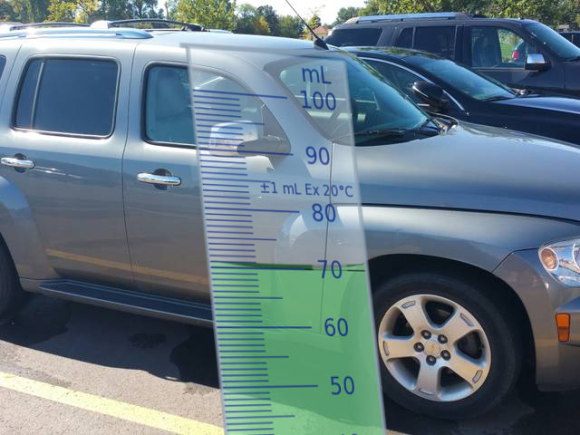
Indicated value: 70 mL
